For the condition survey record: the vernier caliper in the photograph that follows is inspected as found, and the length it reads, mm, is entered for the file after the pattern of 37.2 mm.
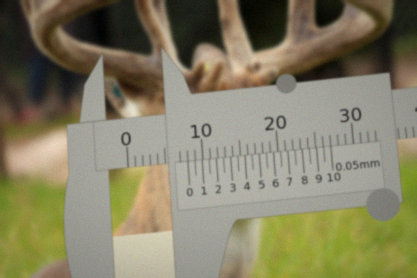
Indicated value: 8.0 mm
